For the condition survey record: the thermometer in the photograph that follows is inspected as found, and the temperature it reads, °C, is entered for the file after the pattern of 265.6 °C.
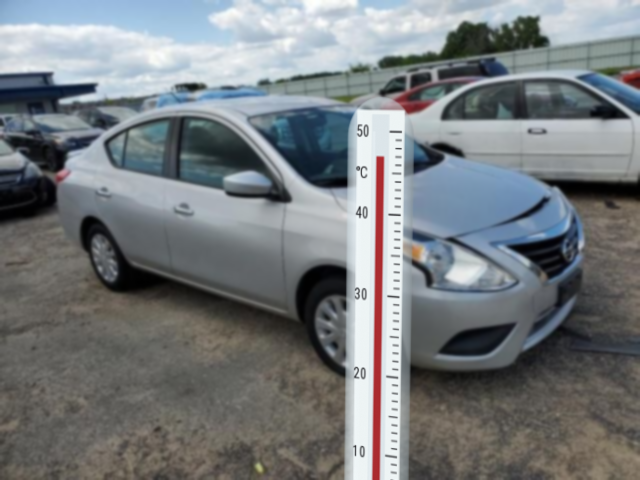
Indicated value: 47 °C
